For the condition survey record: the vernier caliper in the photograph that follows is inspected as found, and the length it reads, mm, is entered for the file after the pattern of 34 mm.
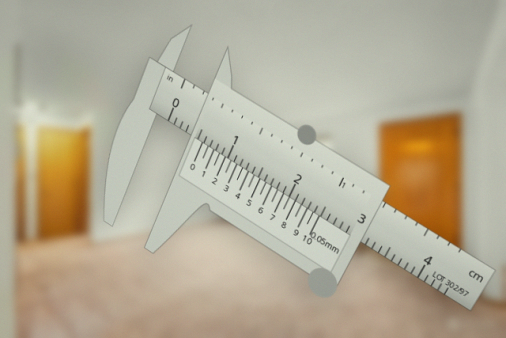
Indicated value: 5.8 mm
